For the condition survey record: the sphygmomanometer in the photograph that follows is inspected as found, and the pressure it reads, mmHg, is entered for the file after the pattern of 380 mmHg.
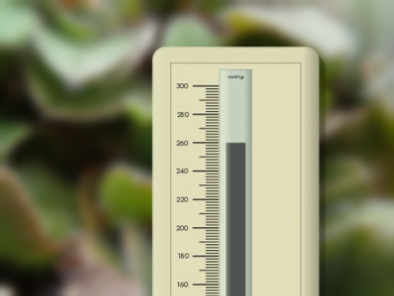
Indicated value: 260 mmHg
